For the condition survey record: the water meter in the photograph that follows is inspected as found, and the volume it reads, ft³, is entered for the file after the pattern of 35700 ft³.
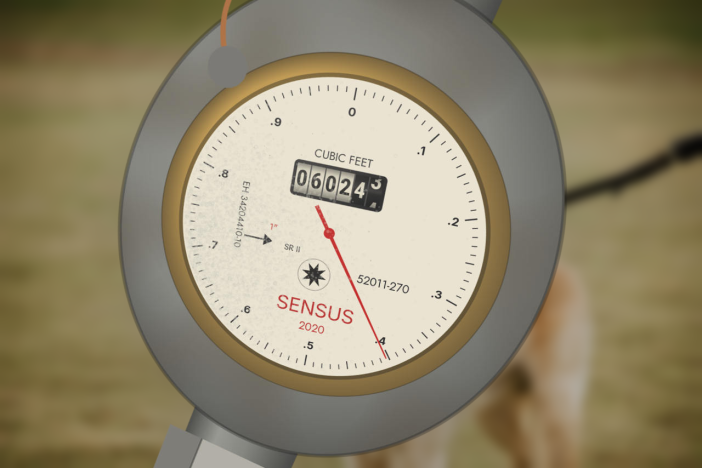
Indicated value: 60243.40 ft³
